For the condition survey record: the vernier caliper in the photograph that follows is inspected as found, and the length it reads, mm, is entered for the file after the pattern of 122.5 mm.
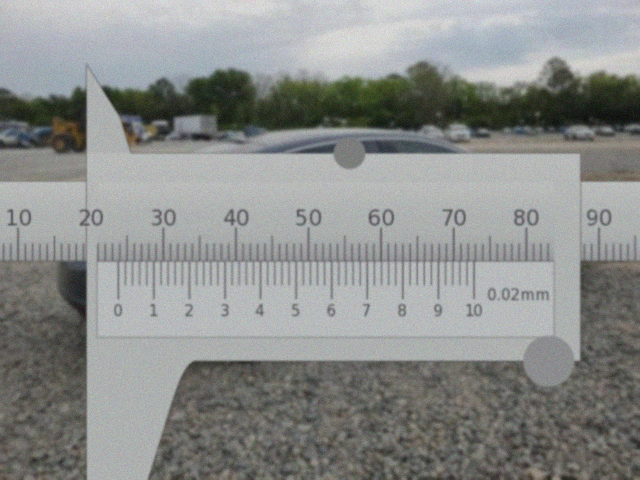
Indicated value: 23.8 mm
